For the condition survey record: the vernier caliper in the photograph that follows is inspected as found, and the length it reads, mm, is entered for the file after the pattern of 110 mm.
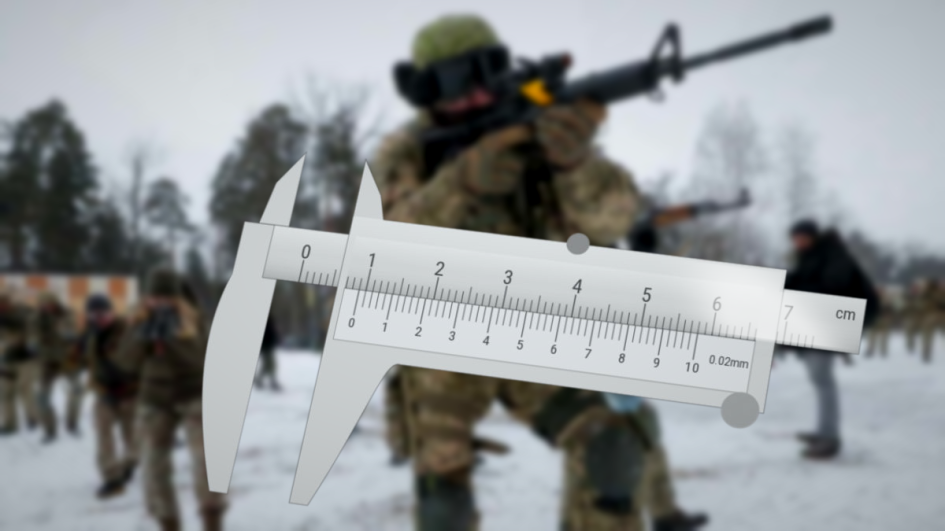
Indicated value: 9.0 mm
